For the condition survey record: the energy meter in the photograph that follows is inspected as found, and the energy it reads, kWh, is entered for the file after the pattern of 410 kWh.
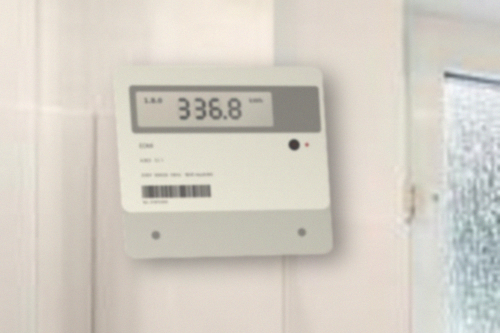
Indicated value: 336.8 kWh
